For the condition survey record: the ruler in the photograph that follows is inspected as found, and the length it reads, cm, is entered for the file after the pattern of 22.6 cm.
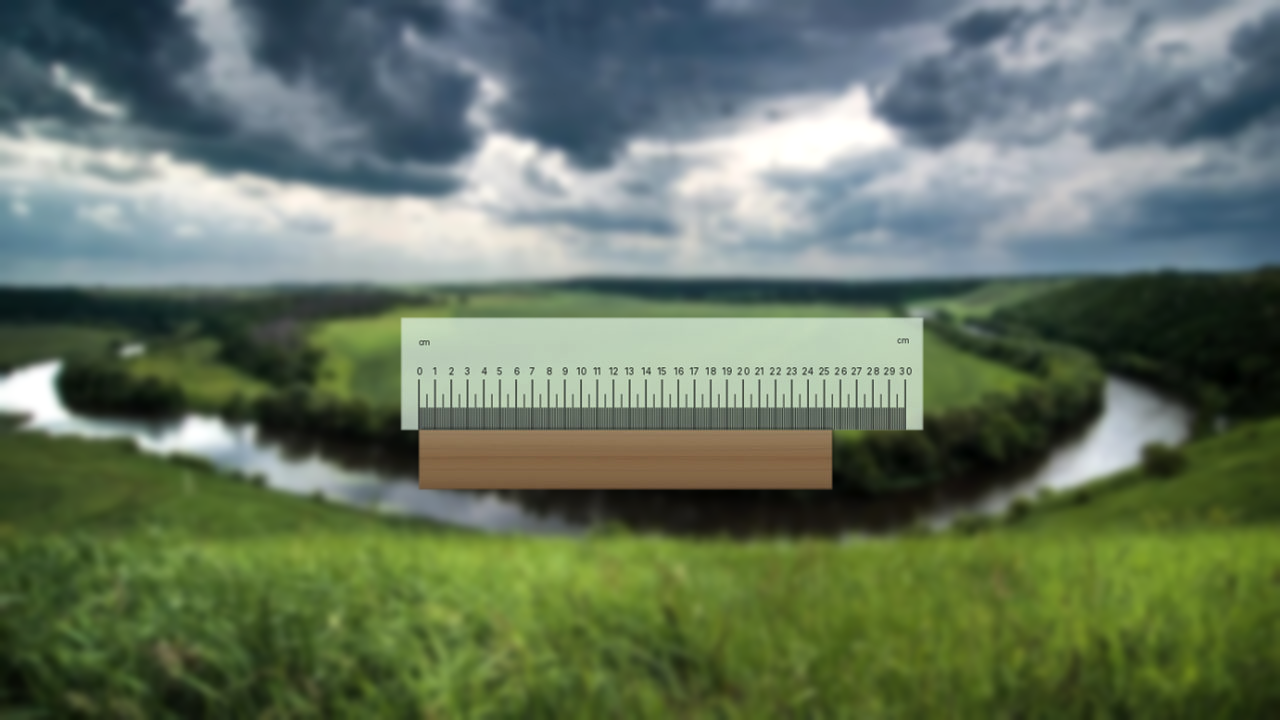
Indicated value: 25.5 cm
